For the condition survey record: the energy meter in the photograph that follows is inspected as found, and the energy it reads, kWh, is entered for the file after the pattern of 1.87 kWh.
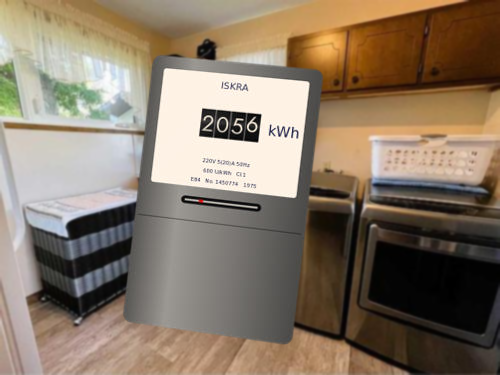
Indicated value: 2056 kWh
